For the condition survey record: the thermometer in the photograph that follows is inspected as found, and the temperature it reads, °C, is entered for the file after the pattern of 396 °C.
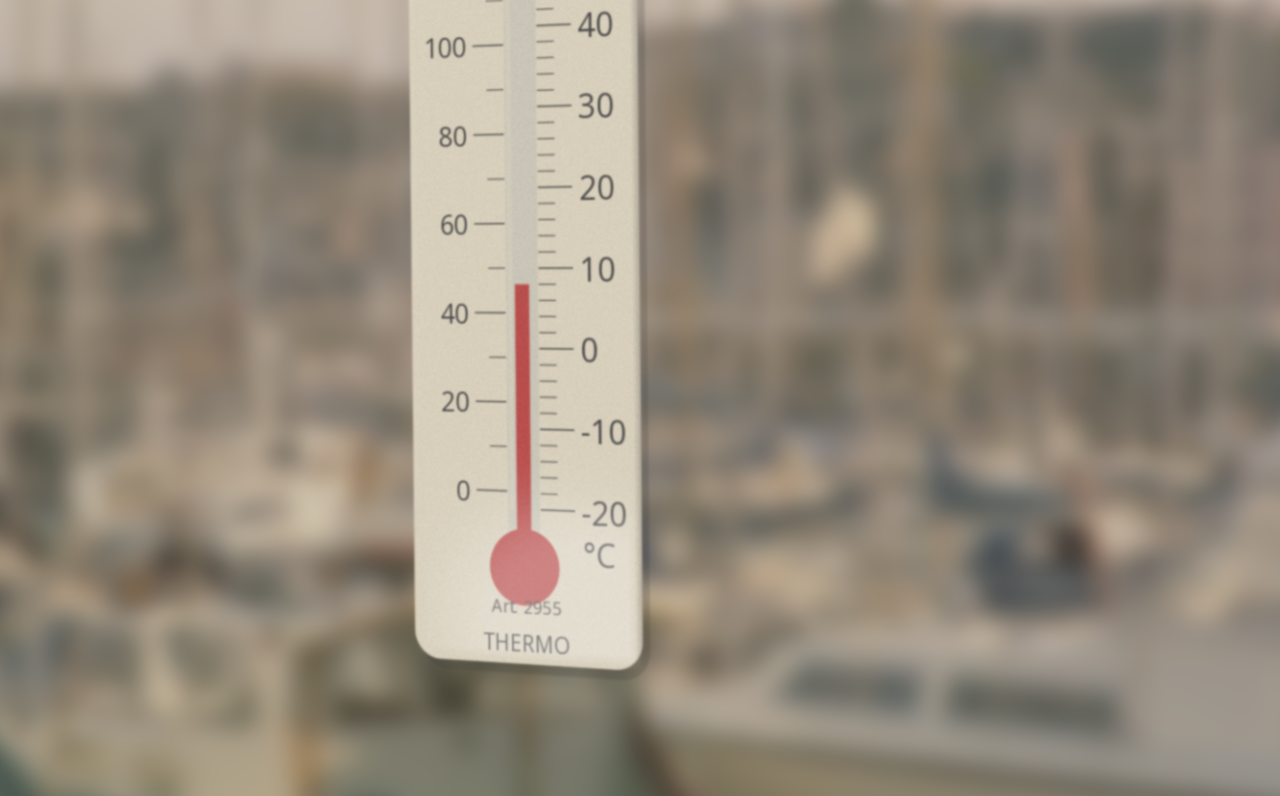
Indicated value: 8 °C
